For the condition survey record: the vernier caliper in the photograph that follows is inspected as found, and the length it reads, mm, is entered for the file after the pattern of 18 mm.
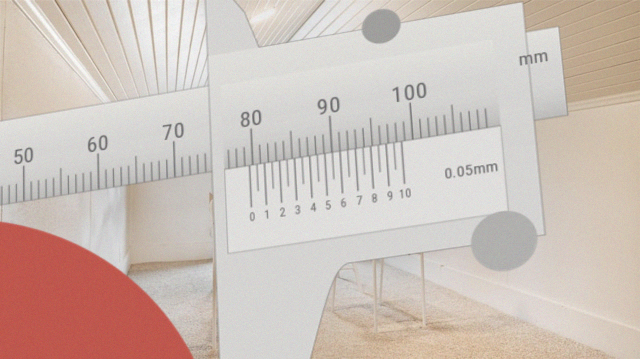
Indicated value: 79.6 mm
